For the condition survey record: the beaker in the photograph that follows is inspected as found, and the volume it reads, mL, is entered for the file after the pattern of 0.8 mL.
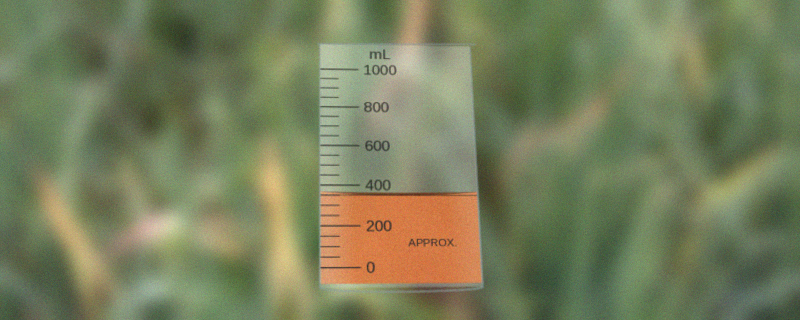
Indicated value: 350 mL
